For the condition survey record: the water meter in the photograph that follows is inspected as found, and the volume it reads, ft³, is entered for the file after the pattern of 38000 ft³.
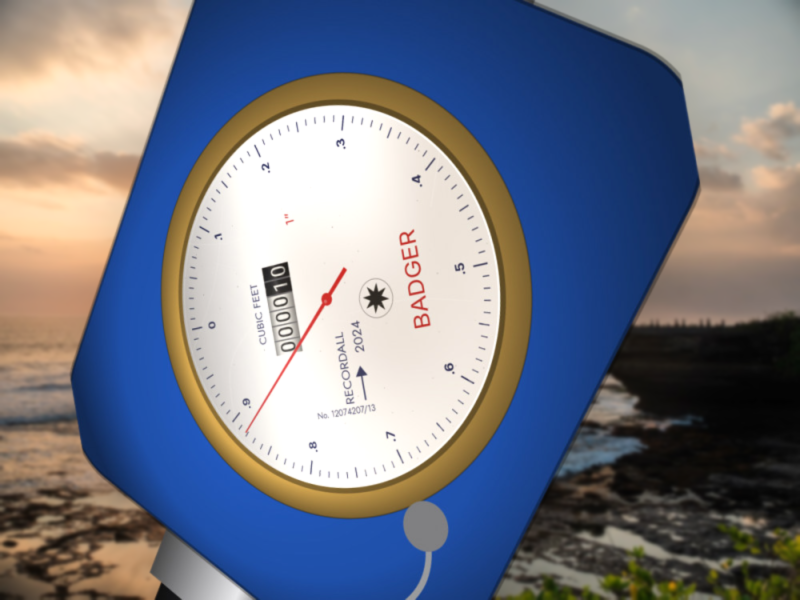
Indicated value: 9.88 ft³
